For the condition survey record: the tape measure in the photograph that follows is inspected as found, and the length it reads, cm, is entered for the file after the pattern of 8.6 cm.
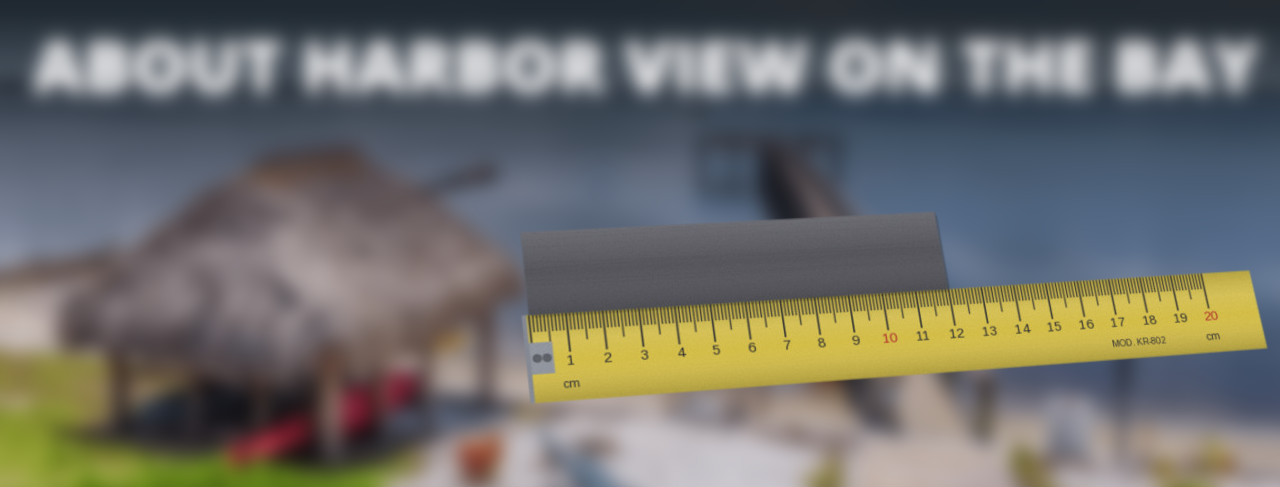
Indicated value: 12 cm
